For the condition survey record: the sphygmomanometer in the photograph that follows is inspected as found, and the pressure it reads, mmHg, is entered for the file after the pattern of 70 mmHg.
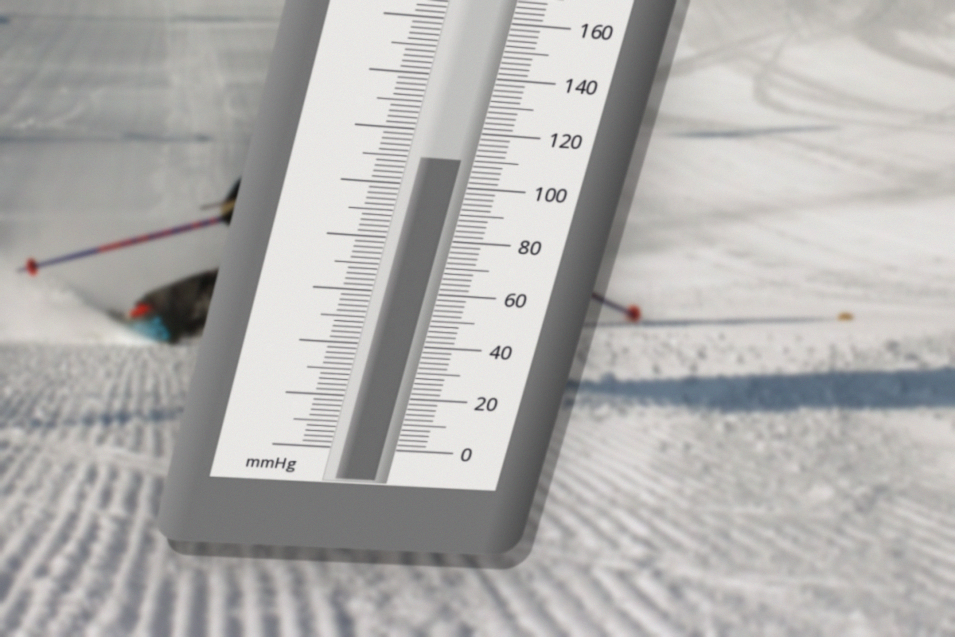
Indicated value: 110 mmHg
